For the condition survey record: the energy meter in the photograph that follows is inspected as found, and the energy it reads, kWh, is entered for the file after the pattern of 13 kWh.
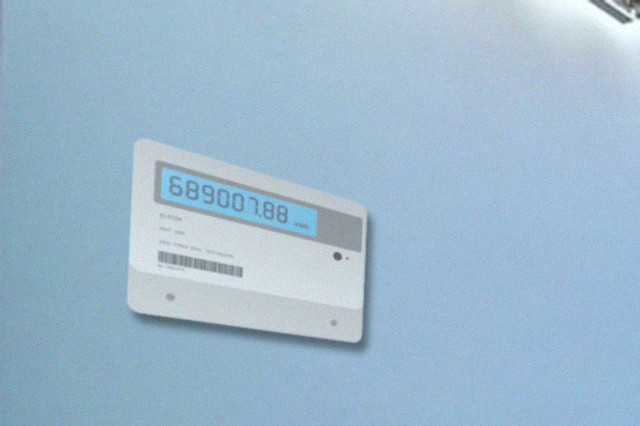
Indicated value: 689007.88 kWh
